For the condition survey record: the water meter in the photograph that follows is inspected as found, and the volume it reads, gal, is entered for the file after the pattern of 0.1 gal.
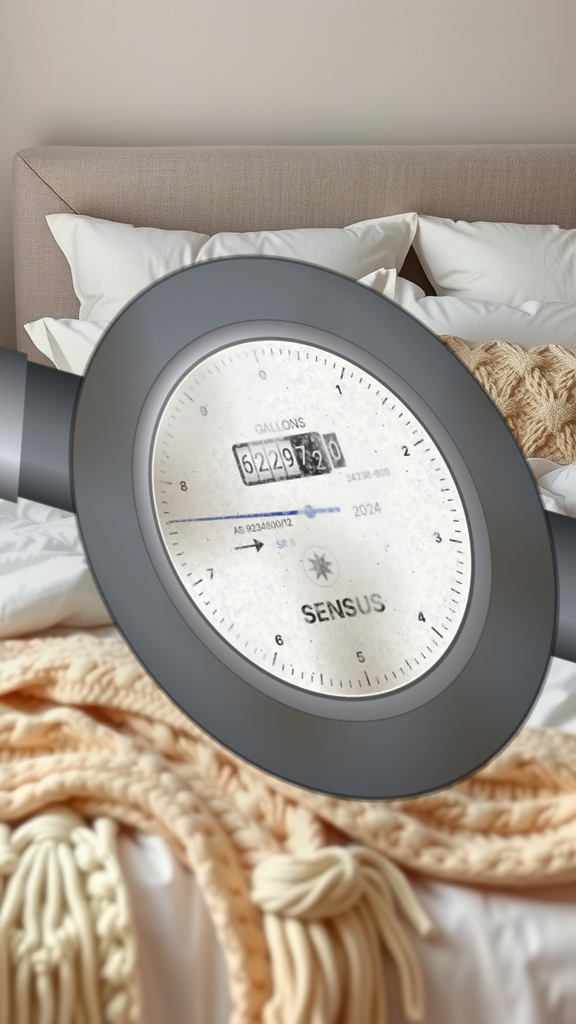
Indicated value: 6229717.6 gal
